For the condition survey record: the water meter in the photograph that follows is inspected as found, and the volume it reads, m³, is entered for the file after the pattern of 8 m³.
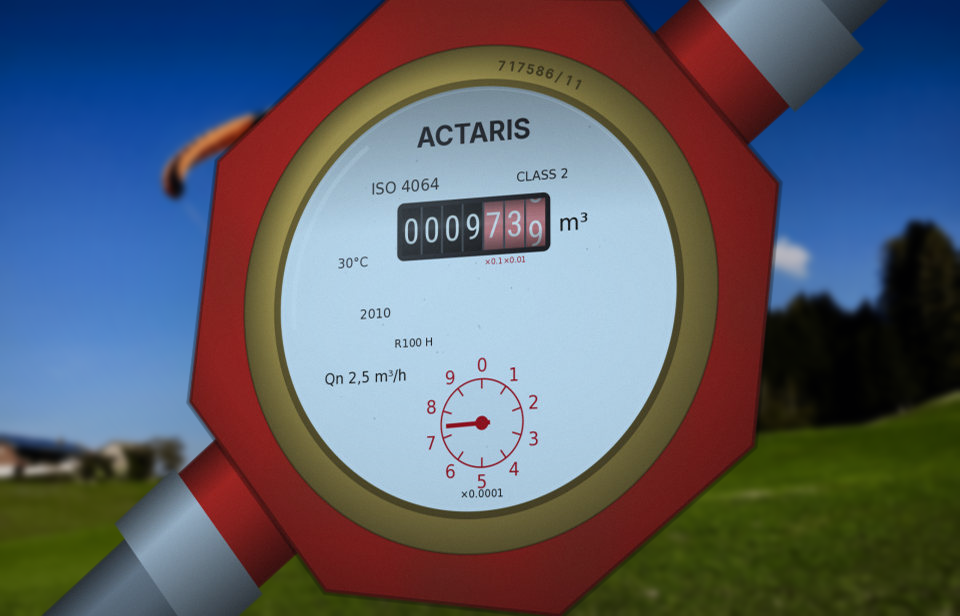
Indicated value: 9.7387 m³
